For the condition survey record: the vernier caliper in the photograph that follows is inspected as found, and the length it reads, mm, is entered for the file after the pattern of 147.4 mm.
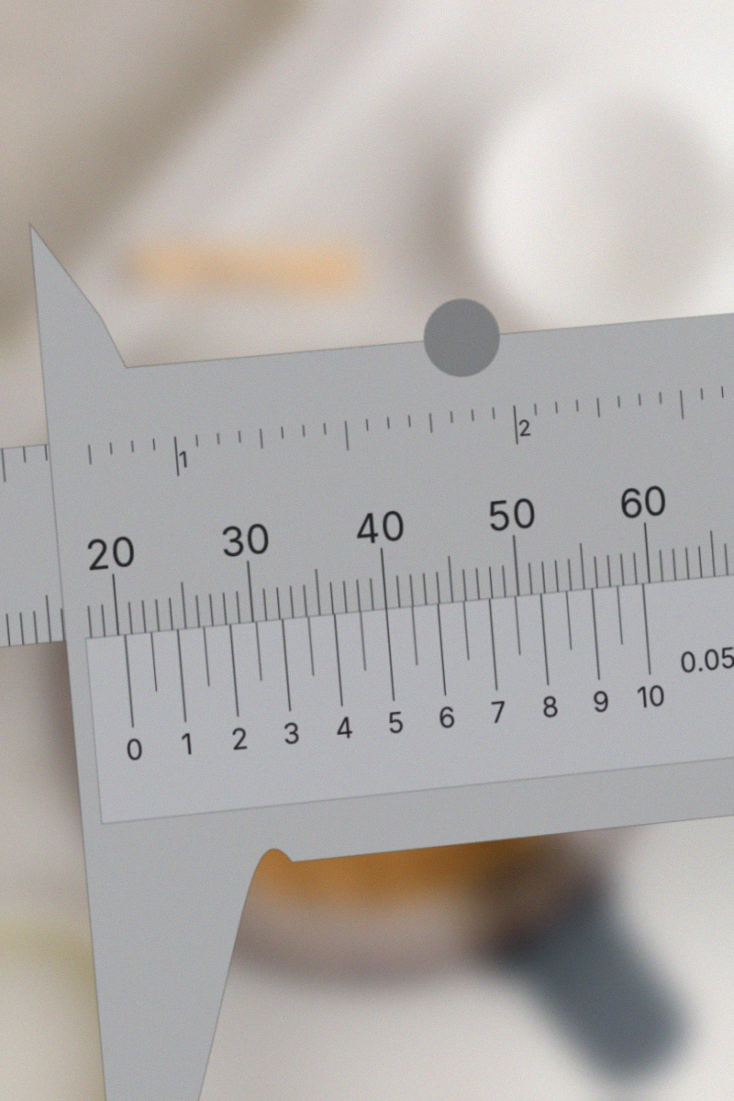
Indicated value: 20.5 mm
